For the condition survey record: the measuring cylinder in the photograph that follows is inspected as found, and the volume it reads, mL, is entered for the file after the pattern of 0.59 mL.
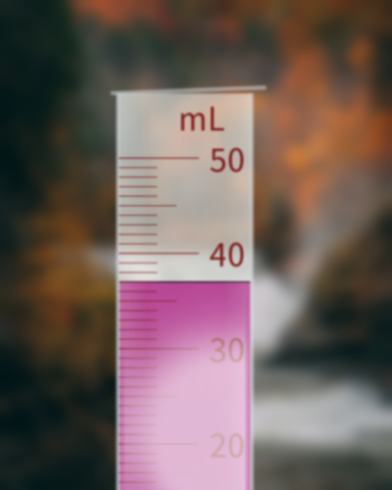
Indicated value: 37 mL
